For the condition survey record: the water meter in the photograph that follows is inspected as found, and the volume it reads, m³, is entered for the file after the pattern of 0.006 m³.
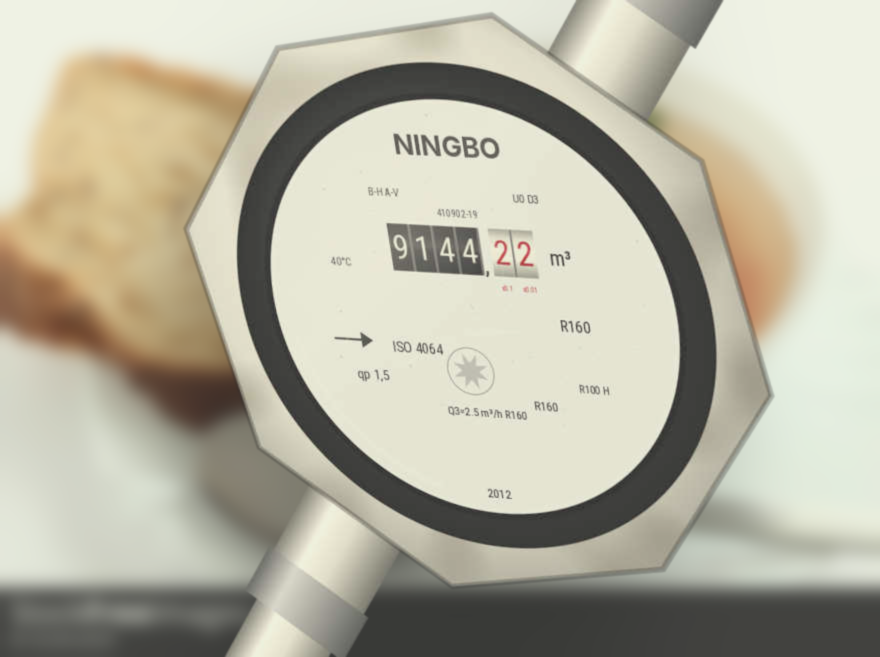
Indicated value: 9144.22 m³
